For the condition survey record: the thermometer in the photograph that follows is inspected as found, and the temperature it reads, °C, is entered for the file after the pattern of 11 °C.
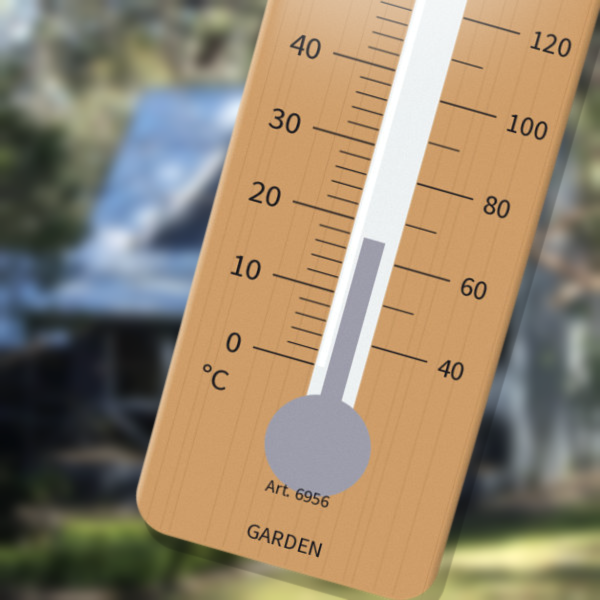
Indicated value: 18 °C
